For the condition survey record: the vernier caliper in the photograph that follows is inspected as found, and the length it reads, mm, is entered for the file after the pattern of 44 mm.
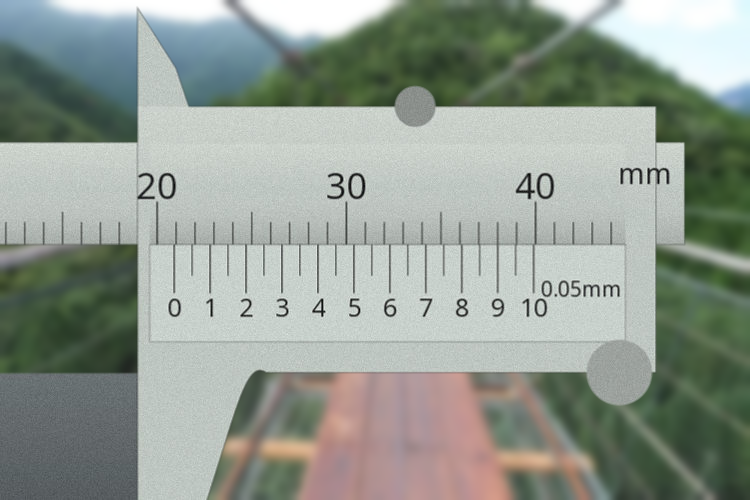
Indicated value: 20.9 mm
